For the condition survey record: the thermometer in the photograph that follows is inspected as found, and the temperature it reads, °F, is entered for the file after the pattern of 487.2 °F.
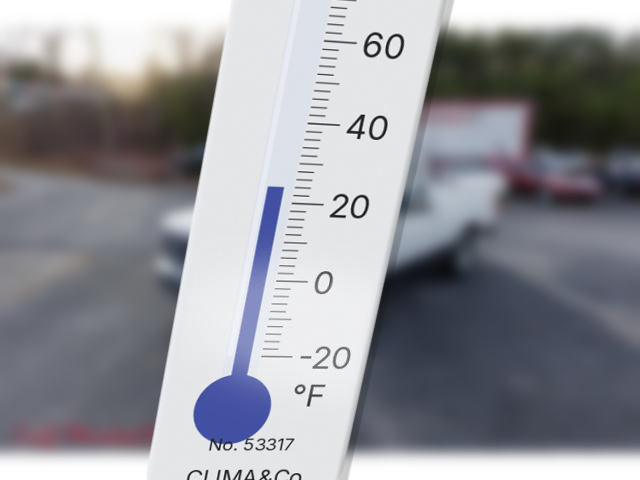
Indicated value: 24 °F
